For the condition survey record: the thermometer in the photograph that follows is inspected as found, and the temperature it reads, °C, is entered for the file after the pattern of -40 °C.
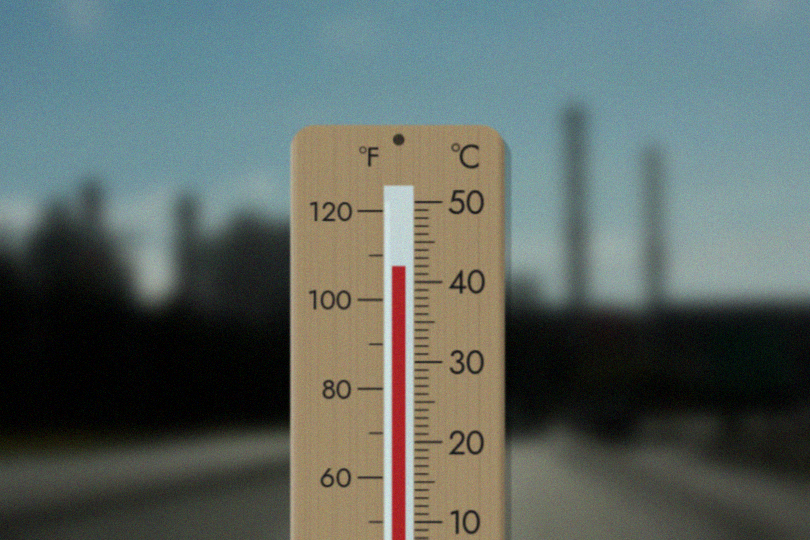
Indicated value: 42 °C
